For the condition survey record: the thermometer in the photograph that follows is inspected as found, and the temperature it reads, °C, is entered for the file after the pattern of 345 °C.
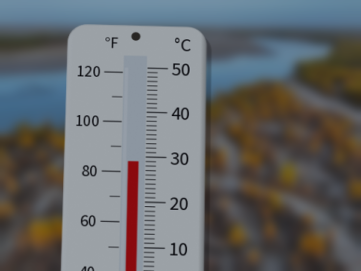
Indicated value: 29 °C
